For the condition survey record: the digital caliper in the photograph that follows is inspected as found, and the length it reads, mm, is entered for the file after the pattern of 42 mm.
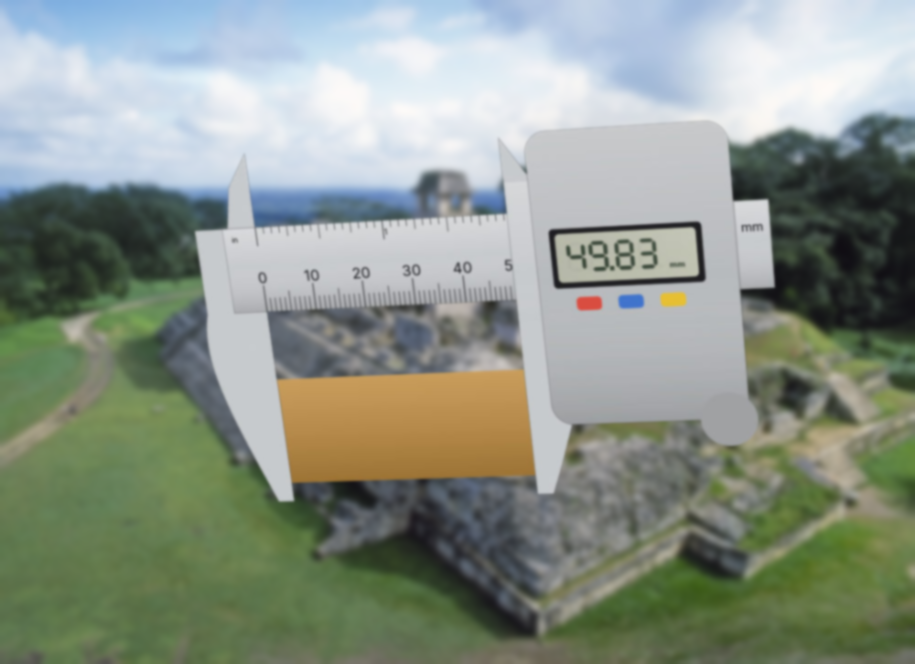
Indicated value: 49.83 mm
